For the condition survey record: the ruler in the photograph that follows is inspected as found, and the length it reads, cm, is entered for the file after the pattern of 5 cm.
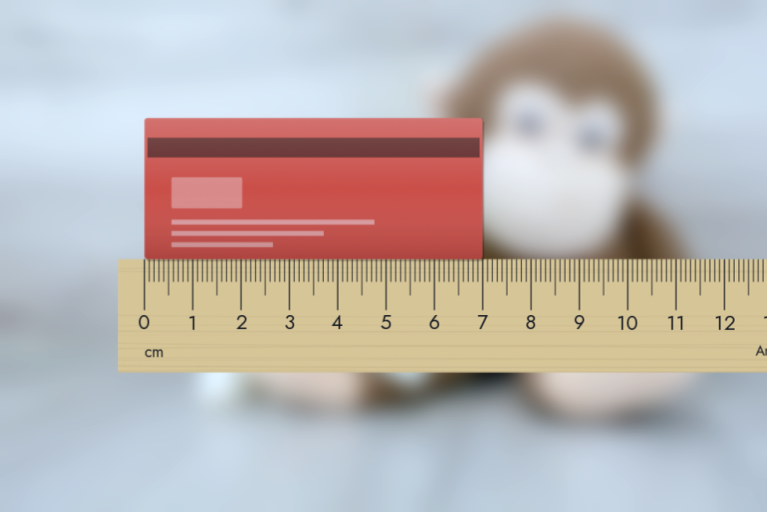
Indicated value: 7 cm
